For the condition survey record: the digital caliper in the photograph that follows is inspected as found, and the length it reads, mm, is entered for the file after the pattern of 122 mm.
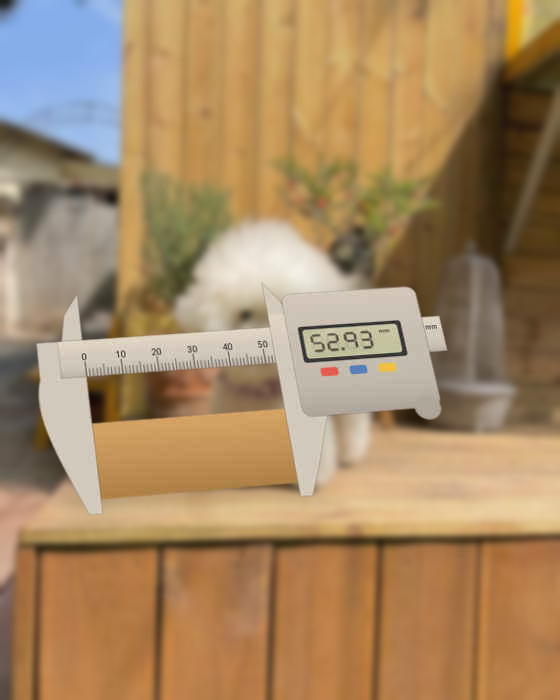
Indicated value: 52.93 mm
